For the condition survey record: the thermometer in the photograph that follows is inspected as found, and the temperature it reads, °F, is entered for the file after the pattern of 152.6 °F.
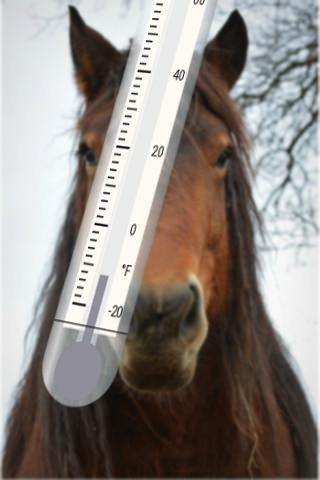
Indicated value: -12 °F
